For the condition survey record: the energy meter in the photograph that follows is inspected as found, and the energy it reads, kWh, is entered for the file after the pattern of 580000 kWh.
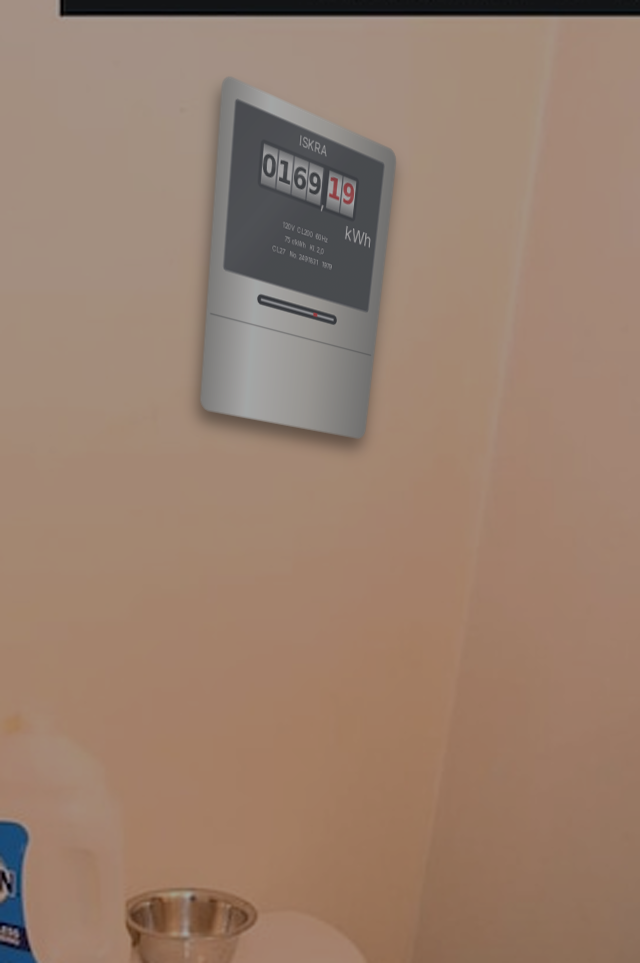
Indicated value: 169.19 kWh
